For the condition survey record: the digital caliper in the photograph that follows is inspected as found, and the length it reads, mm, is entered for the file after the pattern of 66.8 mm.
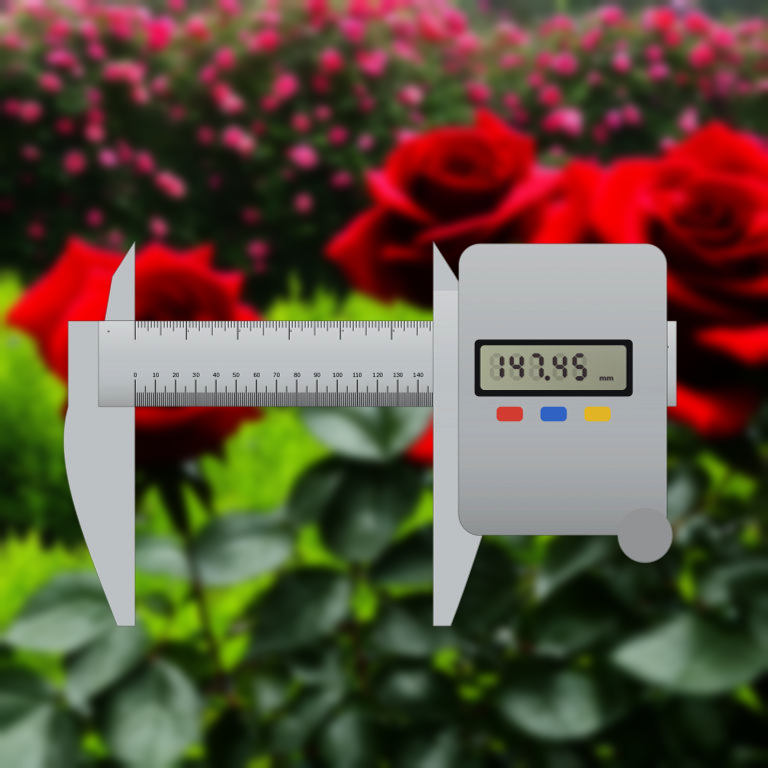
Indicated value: 147.45 mm
